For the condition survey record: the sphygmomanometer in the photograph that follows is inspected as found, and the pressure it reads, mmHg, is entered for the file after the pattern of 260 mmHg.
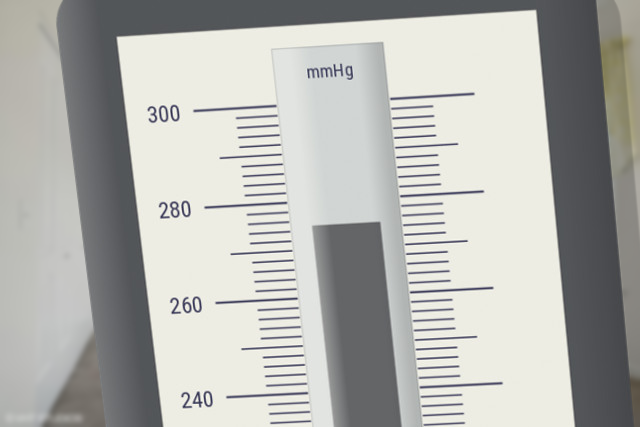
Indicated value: 275 mmHg
